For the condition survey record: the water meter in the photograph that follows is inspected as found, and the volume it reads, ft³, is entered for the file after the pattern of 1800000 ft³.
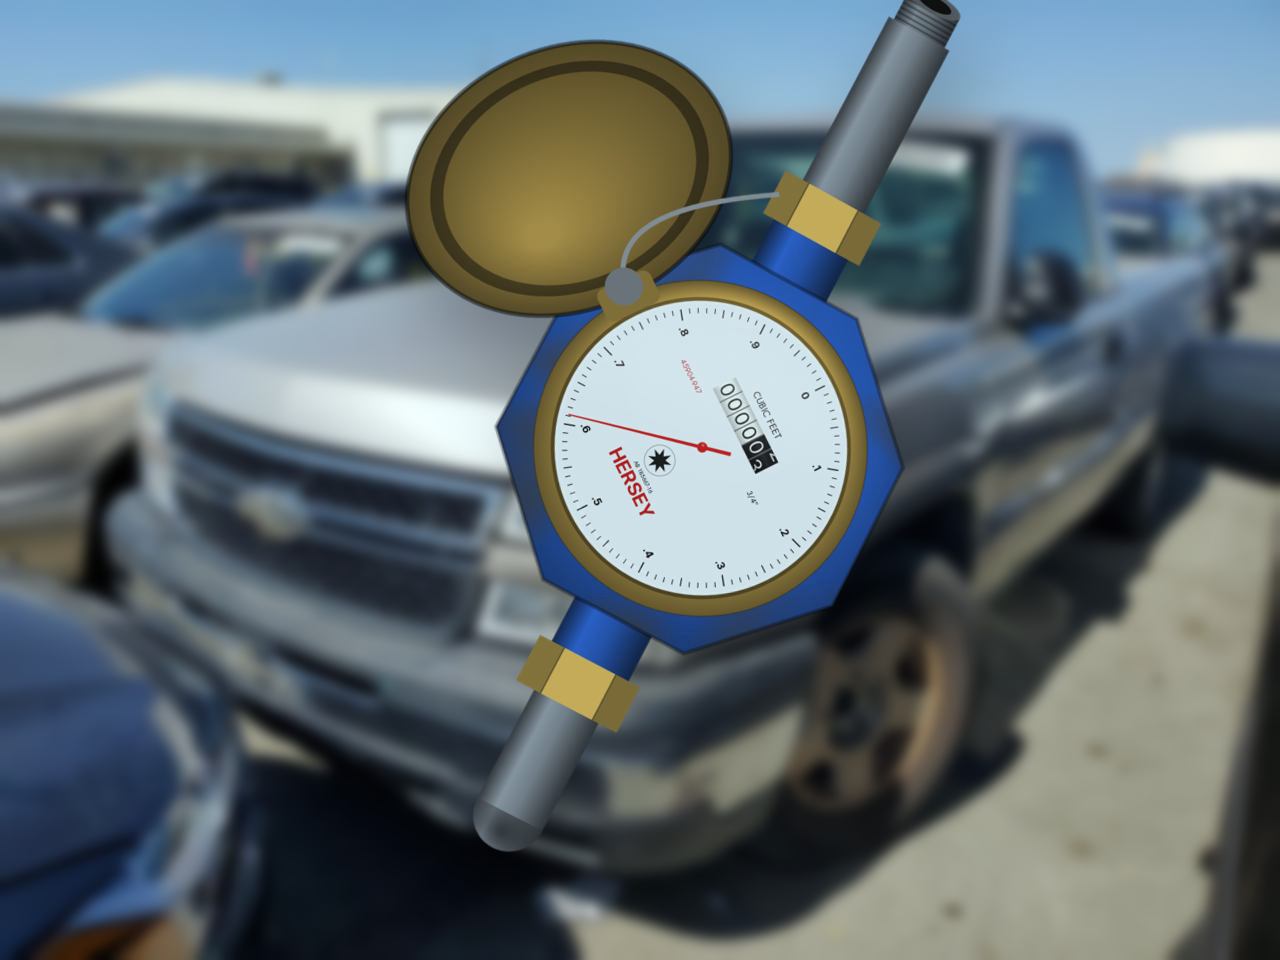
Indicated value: 2.61 ft³
